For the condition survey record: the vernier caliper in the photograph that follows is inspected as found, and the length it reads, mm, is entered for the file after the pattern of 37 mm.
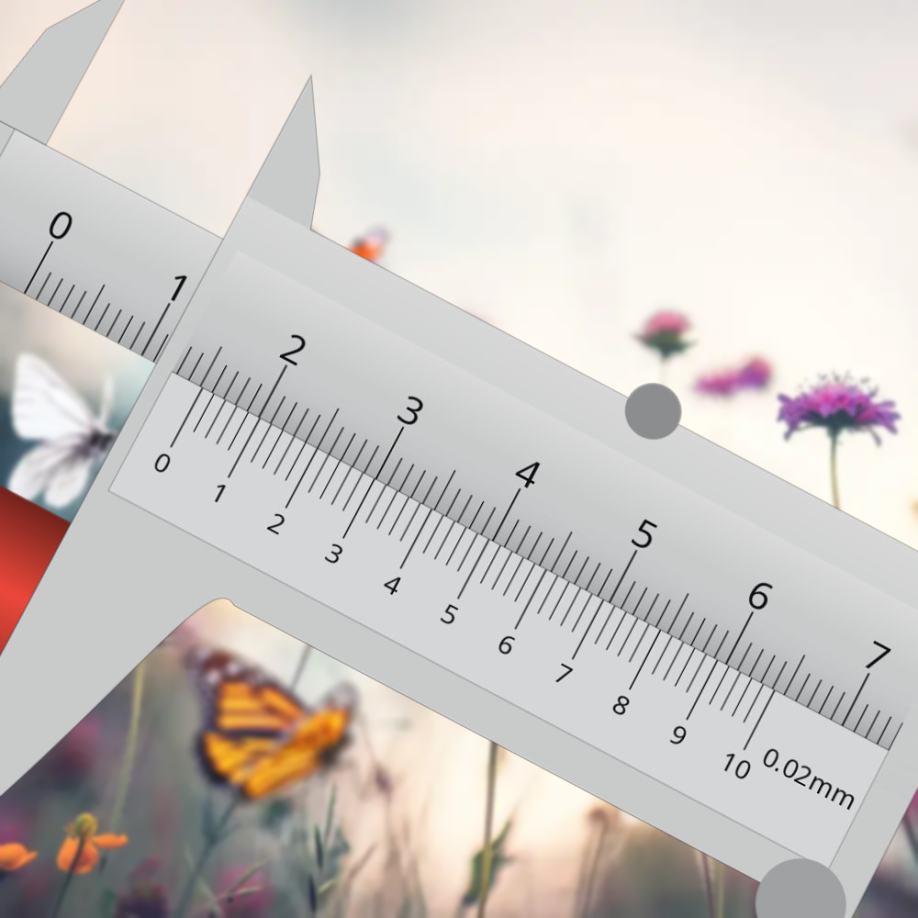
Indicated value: 15.2 mm
